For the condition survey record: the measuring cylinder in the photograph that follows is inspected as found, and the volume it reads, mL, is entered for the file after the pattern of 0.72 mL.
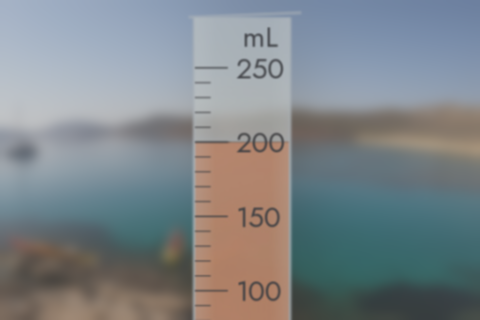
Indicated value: 200 mL
